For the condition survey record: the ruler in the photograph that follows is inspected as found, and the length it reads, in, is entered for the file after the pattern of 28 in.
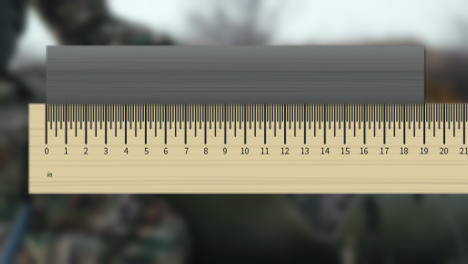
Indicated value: 19 in
